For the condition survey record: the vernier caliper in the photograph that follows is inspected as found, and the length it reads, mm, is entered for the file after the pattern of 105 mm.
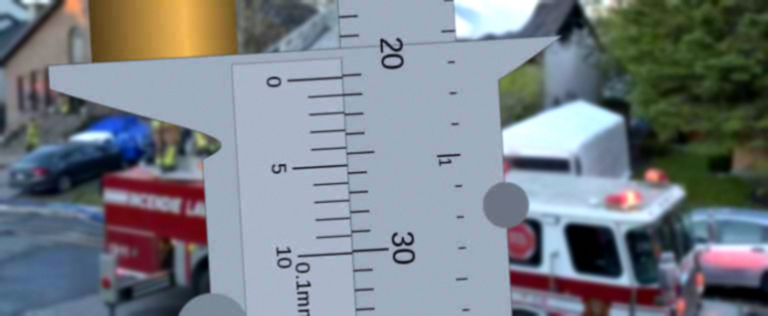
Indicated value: 21.1 mm
